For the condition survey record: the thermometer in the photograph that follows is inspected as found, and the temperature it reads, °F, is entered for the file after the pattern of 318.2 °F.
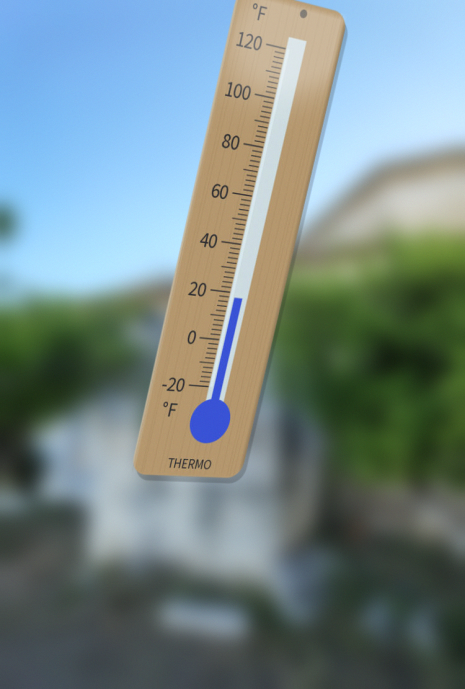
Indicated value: 18 °F
